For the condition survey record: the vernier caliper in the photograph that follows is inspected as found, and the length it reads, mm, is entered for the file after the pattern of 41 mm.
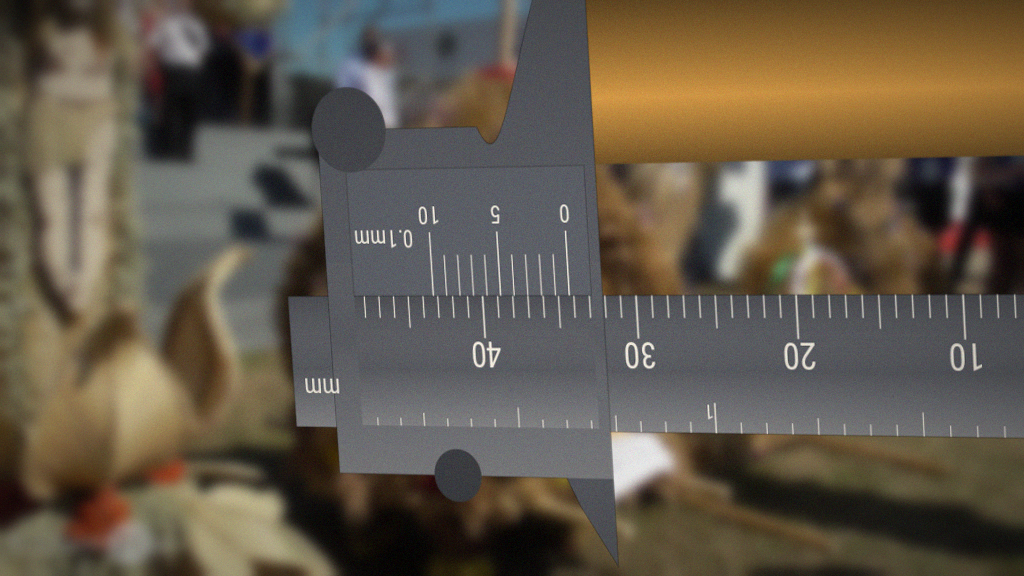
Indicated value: 34.3 mm
